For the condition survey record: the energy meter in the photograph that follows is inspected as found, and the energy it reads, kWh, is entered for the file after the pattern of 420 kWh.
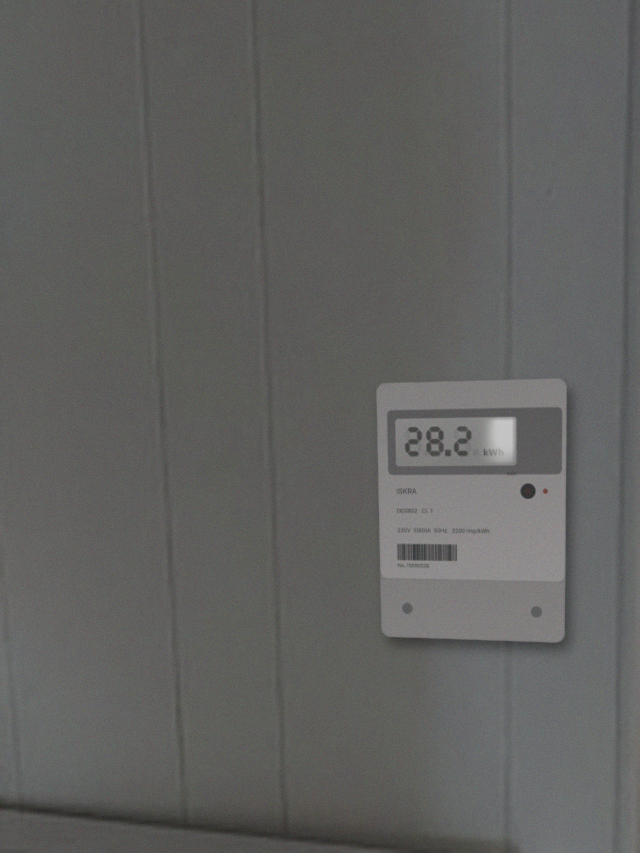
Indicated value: 28.2 kWh
